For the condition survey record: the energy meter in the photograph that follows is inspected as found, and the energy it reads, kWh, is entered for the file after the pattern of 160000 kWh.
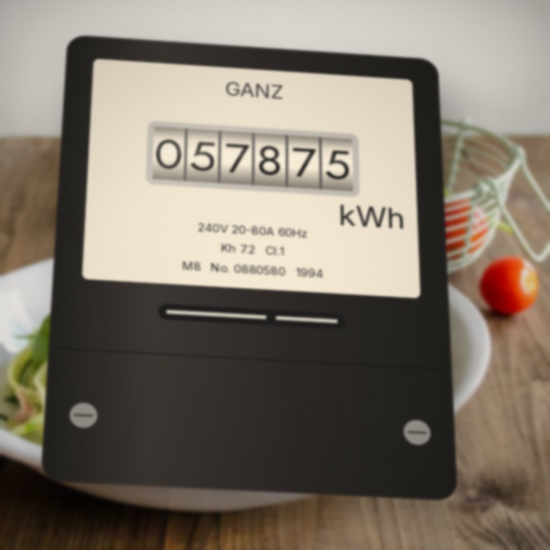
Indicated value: 57875 kWh
